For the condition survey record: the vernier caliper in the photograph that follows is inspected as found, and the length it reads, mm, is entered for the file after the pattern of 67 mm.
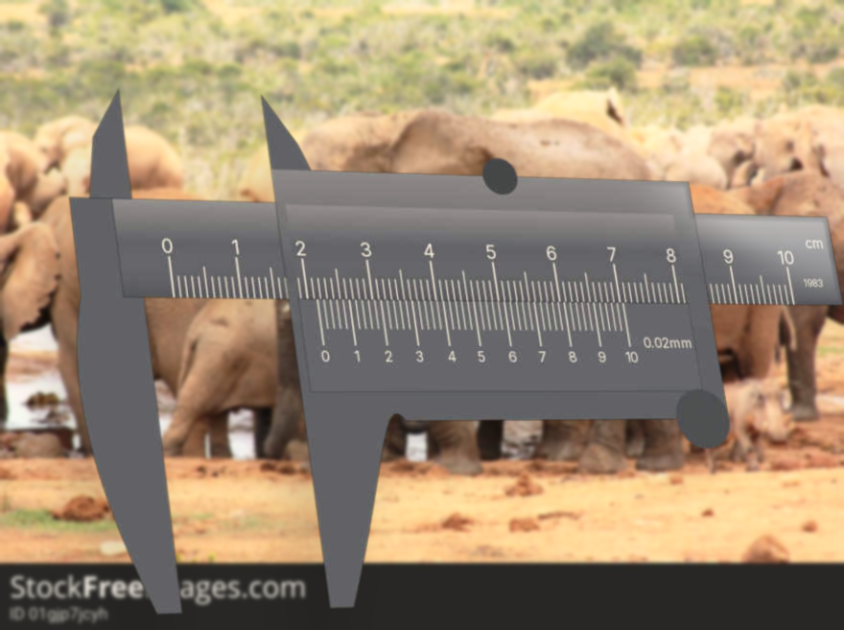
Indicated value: 21.5 mm
